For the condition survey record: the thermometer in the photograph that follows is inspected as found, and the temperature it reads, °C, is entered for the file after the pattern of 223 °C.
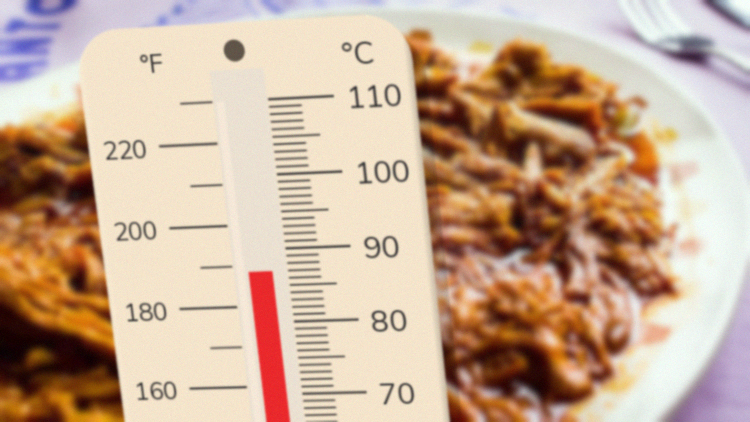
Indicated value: 87 °C
